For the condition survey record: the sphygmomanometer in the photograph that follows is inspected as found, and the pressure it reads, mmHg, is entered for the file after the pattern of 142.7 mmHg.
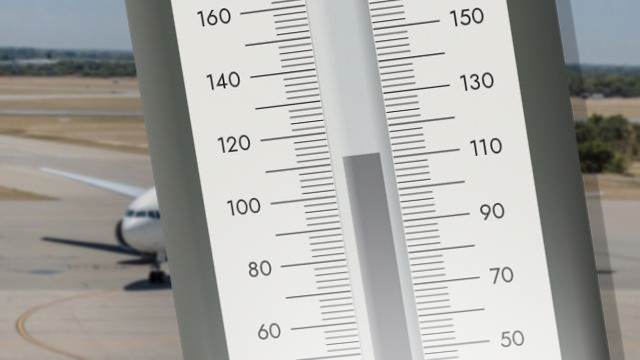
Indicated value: 112 mmHg
